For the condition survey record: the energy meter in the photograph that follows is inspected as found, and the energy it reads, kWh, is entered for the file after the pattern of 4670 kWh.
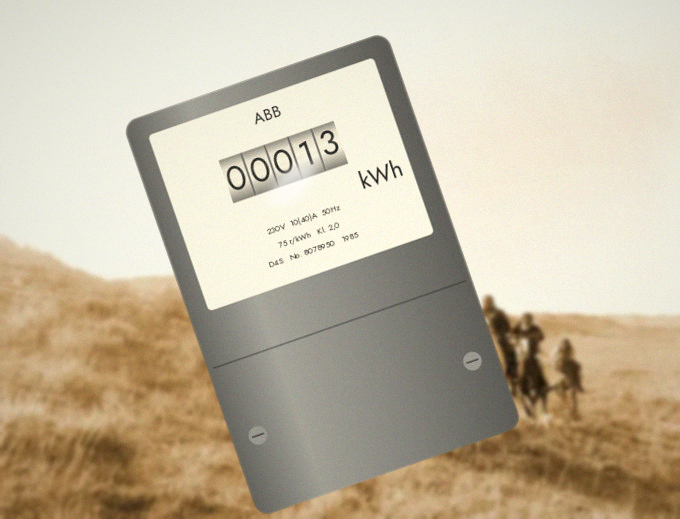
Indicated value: 13 kWh
